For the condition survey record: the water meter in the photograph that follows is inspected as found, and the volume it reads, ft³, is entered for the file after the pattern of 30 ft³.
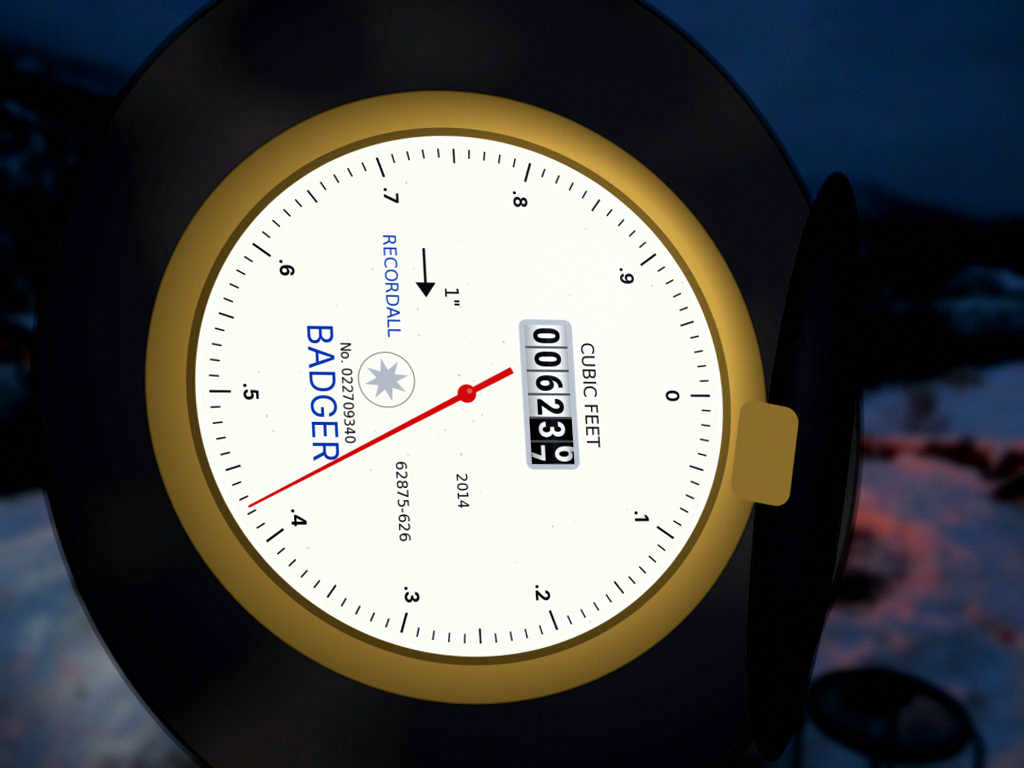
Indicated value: 6236.42 ft³
